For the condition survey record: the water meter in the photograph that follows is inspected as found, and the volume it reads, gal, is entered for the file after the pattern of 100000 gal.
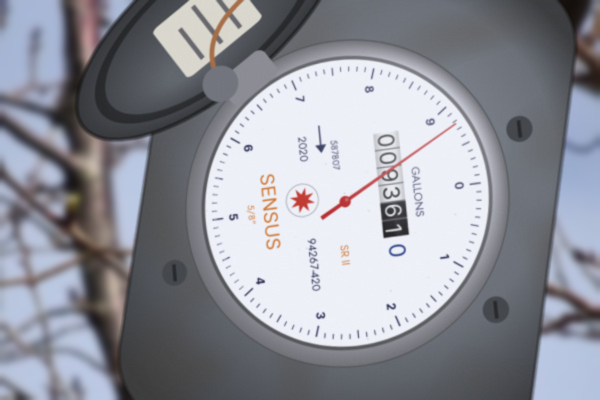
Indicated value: 93609.2 gal
